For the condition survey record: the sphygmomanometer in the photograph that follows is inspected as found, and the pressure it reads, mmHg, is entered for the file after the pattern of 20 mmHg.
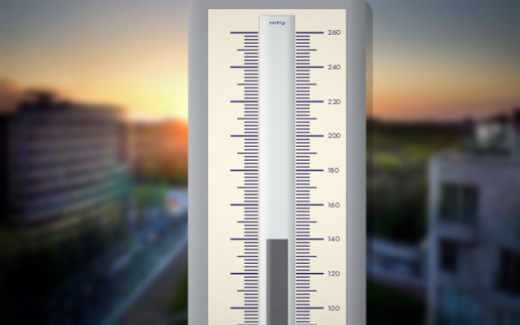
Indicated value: 140 mmHg
